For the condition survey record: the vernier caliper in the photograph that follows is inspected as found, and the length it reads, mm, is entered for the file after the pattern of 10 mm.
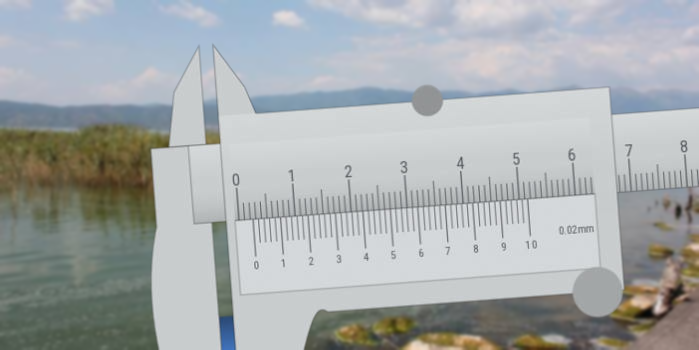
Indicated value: 2.5 mm
